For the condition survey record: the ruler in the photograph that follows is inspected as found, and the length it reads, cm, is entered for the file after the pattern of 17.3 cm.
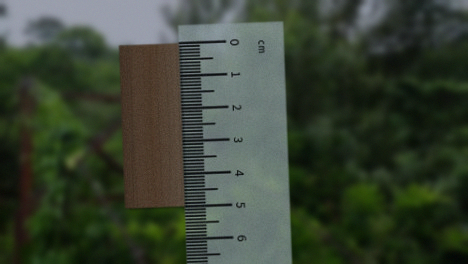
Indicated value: 5 cm
